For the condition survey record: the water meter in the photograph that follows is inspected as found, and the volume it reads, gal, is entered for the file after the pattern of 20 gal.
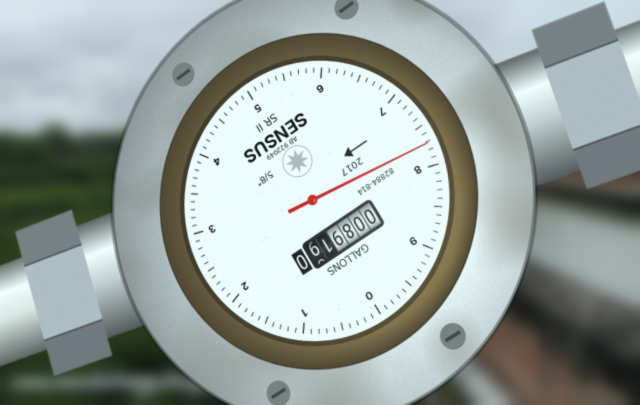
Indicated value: 89187.7 gal
